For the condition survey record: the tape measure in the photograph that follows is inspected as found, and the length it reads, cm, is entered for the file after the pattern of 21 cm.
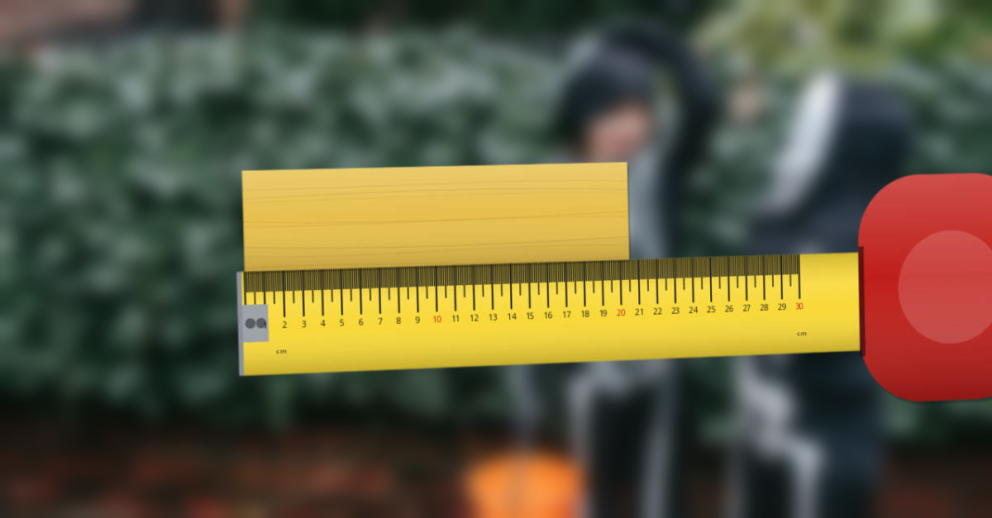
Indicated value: 20.5 cm
